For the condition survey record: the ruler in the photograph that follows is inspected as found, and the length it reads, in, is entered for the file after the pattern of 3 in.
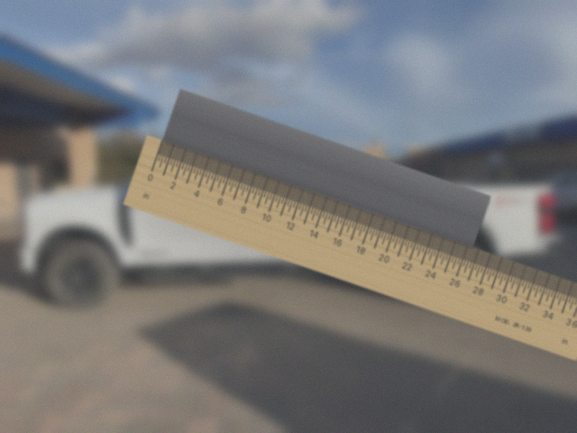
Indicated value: 26.5 in
